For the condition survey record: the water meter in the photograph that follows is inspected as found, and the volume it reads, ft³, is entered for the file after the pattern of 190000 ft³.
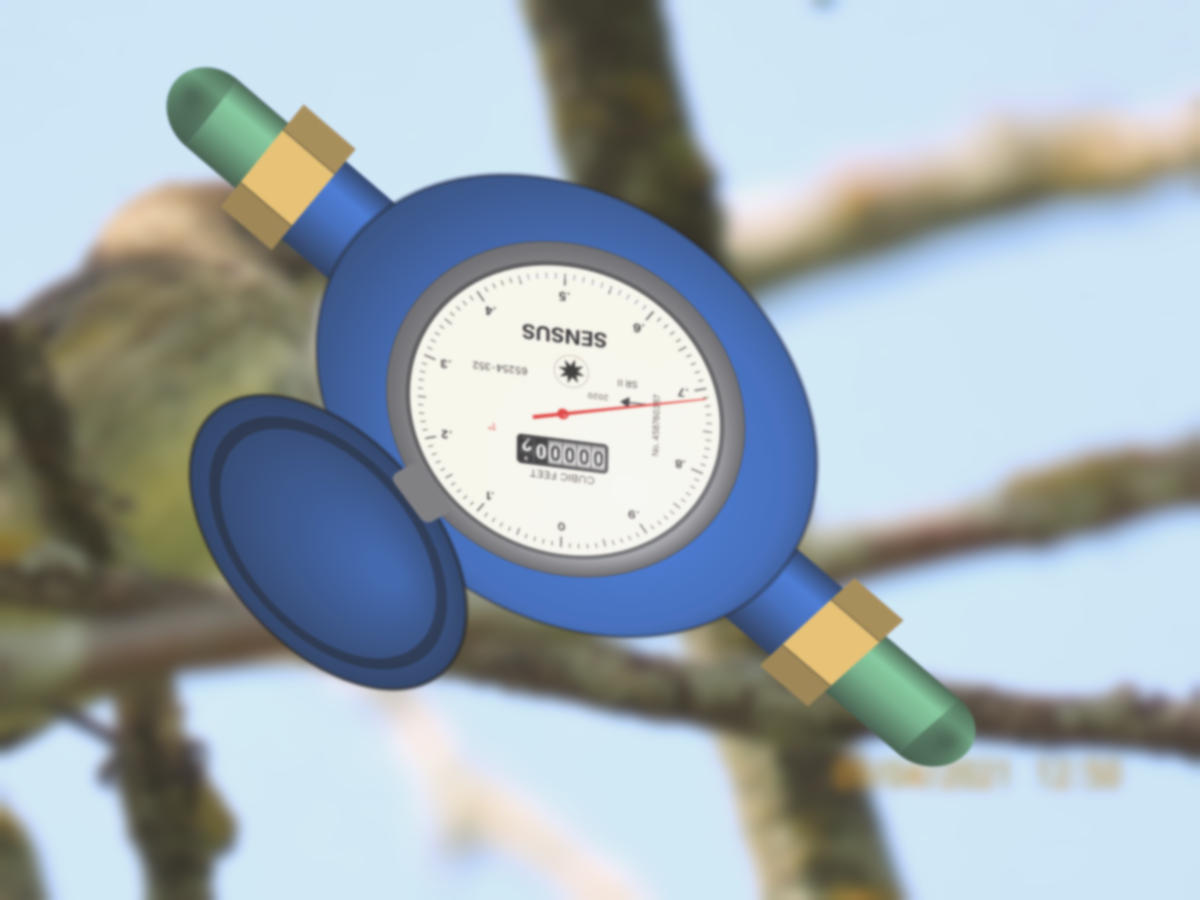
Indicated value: 1.71 ft³
